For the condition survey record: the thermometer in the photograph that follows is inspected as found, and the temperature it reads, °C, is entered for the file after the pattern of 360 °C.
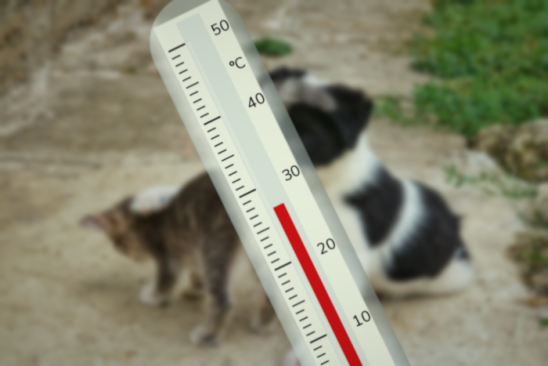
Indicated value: 27 °C
